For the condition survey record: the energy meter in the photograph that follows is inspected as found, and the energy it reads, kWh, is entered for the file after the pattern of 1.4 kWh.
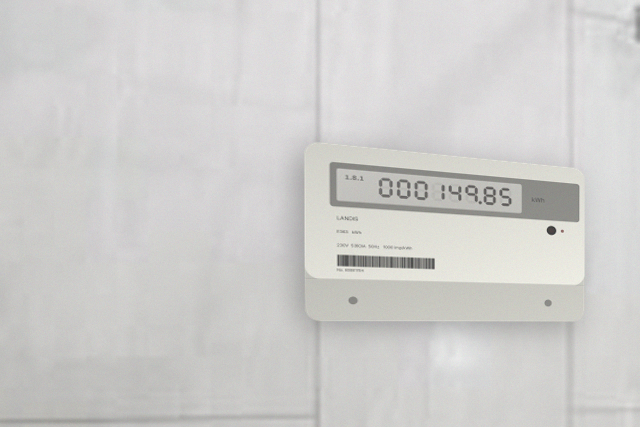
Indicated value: 149.85 kWh
